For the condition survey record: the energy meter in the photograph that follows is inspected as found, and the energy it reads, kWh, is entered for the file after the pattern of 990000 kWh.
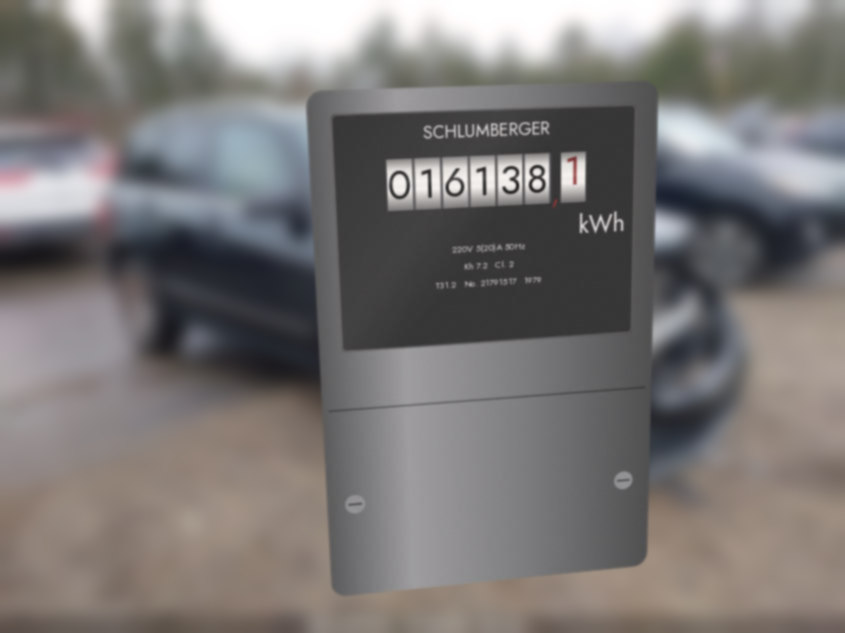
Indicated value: 16138.1 kWh
